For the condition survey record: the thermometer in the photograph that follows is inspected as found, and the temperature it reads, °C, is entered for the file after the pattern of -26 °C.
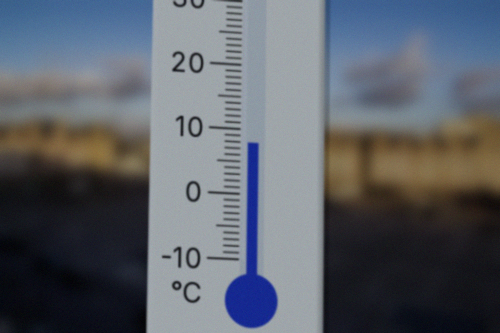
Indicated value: 8 °C
